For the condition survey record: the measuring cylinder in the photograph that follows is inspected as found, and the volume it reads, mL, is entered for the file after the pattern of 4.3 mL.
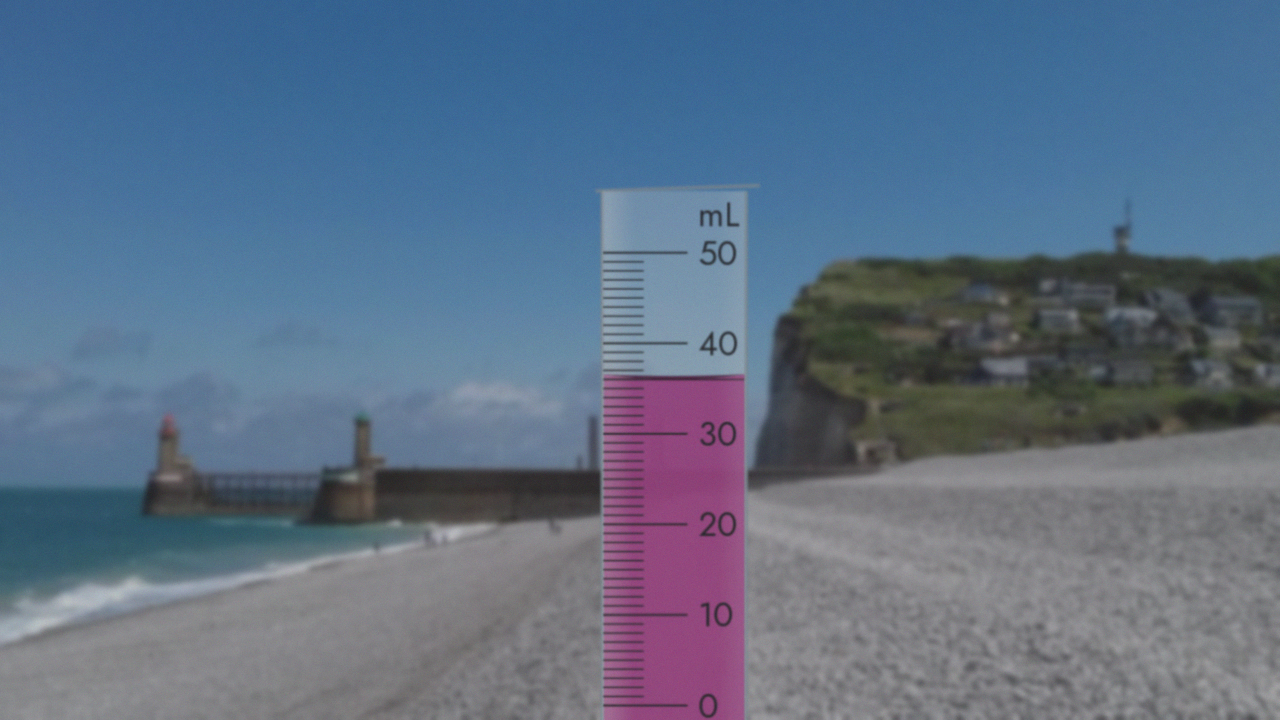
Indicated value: 36 mL
